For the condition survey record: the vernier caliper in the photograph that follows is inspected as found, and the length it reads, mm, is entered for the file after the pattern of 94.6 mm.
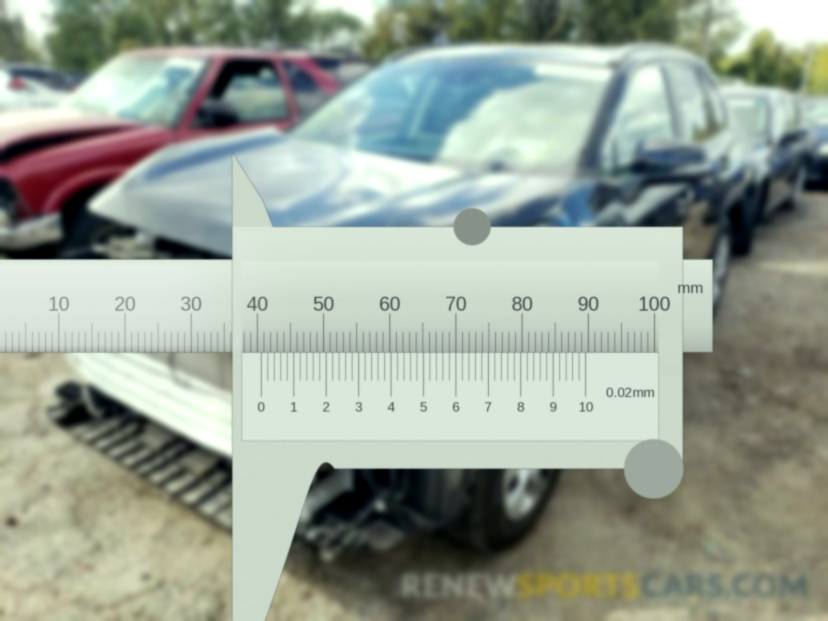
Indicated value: 40.6 mm
